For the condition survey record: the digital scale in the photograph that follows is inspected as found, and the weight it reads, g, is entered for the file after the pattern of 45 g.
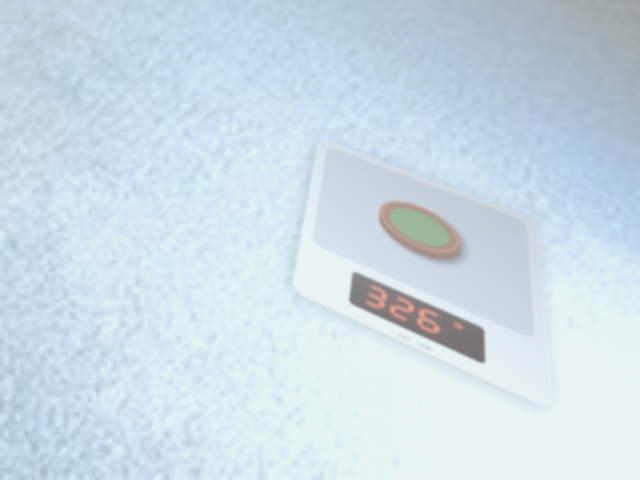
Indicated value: 326 g
